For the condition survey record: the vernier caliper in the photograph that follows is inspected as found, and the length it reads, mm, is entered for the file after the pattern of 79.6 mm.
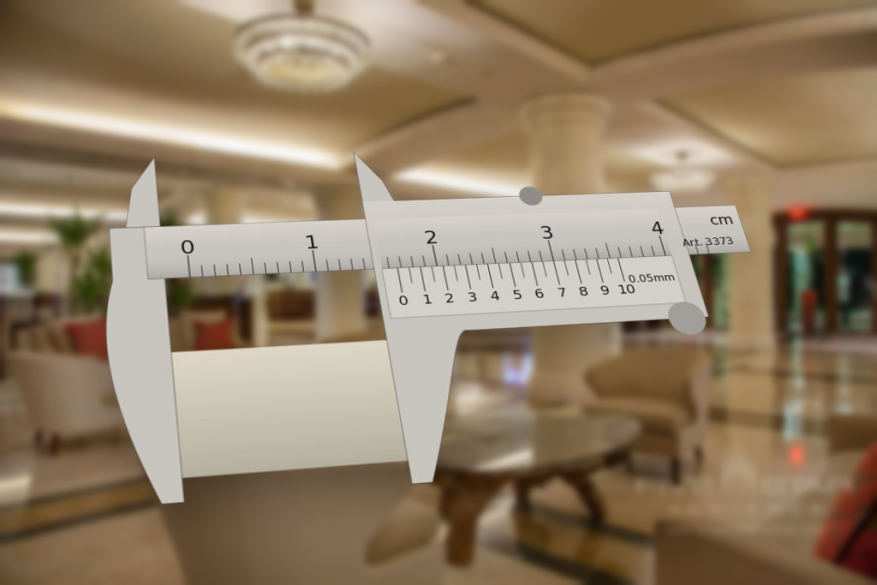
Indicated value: 16.7 mm
